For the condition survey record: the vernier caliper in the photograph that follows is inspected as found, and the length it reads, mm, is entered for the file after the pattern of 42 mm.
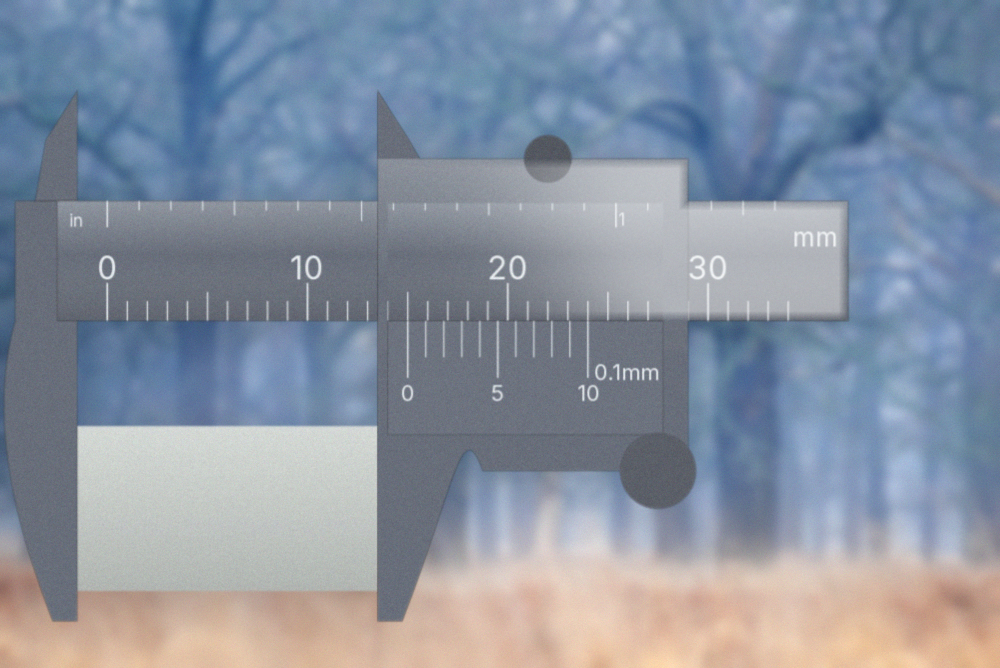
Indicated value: 15.0 mm
